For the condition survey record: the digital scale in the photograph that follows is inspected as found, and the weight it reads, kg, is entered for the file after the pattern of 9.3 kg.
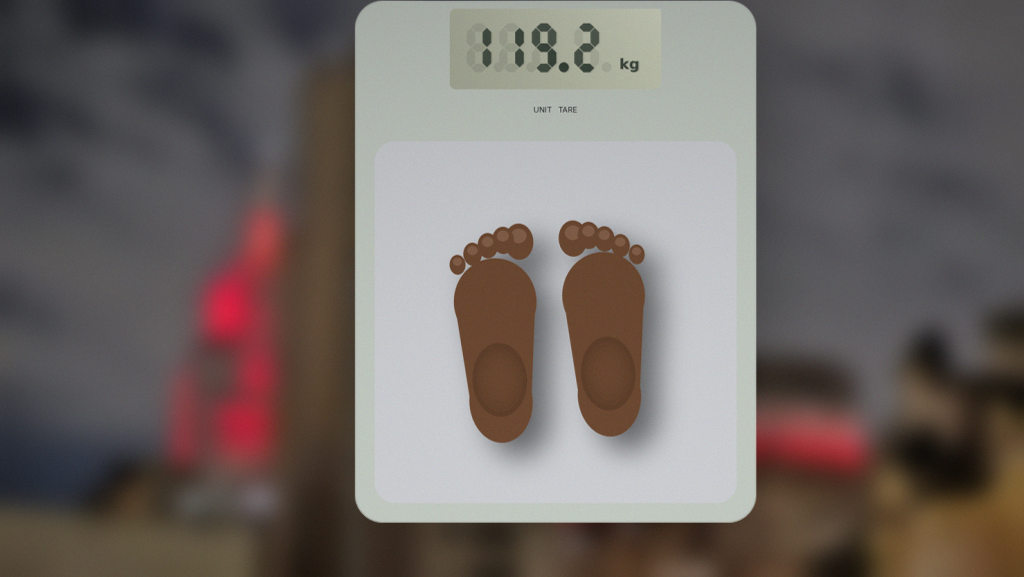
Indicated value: 119.2 kg
